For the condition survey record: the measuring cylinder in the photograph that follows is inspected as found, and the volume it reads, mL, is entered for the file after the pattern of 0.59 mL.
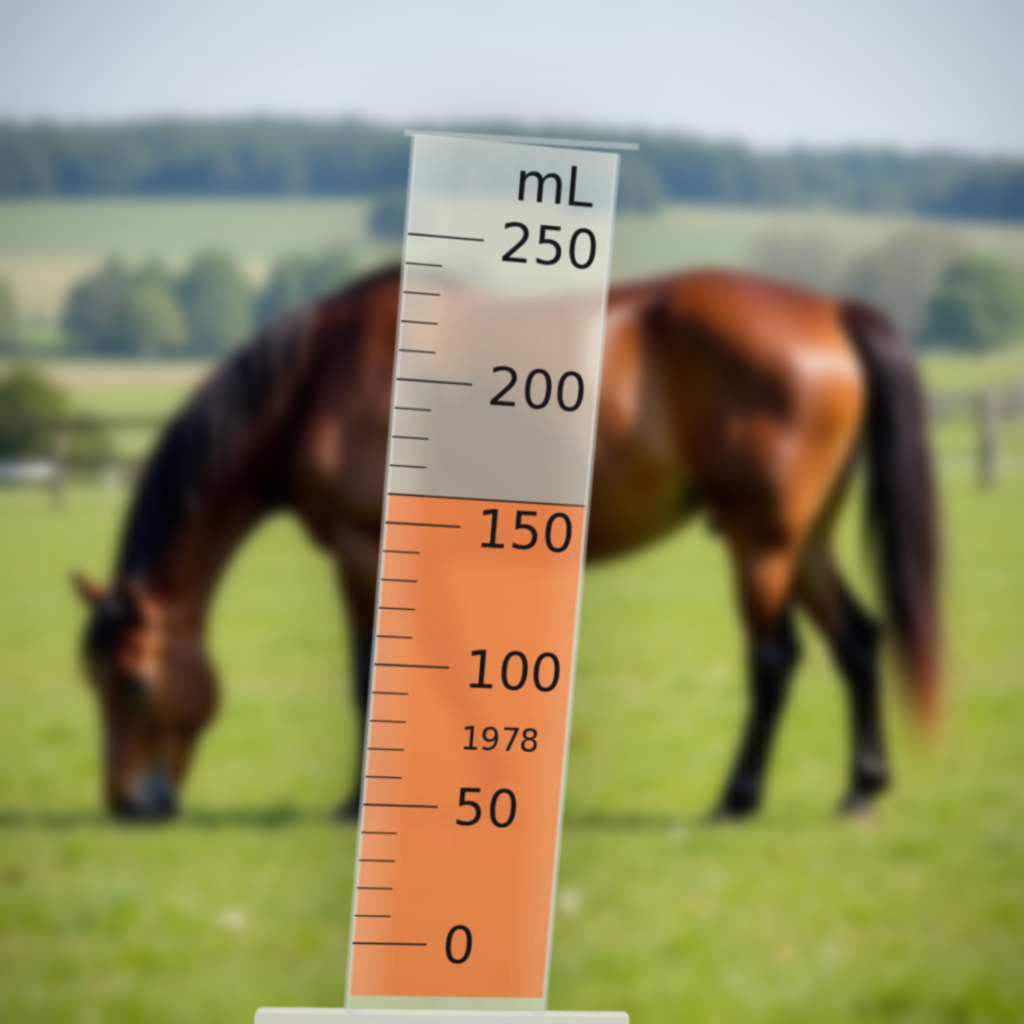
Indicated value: 160 mL
